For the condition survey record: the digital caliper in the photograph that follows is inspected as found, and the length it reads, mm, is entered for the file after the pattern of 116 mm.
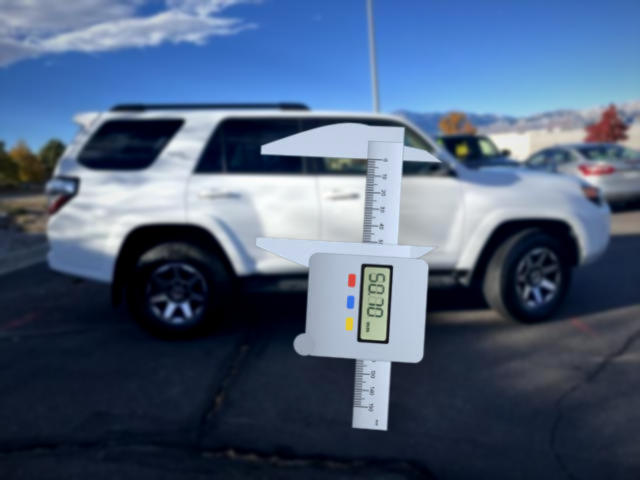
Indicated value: 50.70 mm
